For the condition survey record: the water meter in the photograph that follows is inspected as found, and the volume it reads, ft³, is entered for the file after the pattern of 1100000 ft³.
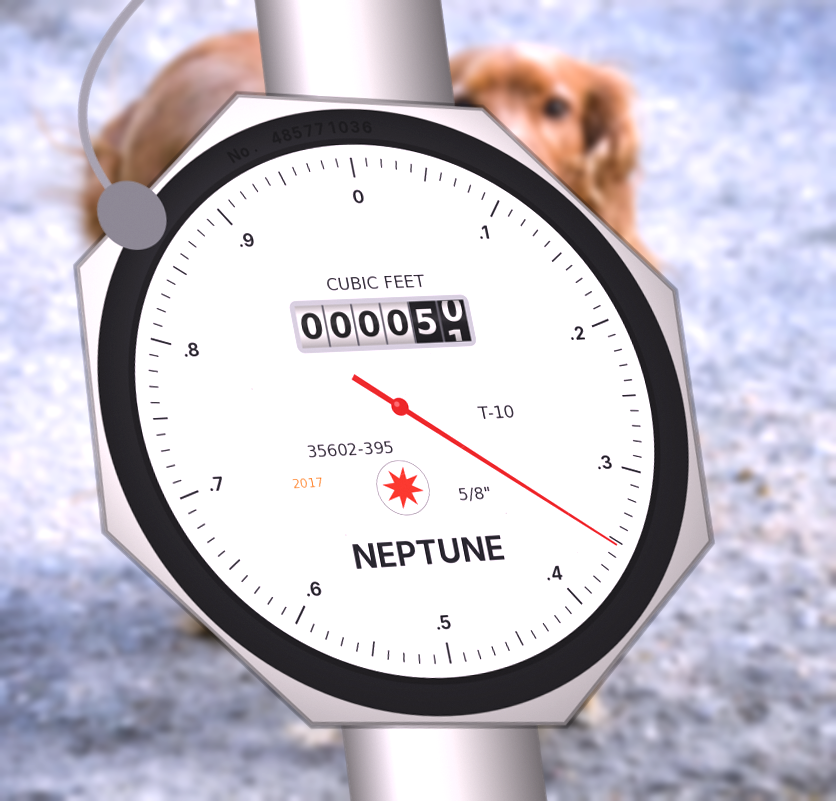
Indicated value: 50.35 ft³
